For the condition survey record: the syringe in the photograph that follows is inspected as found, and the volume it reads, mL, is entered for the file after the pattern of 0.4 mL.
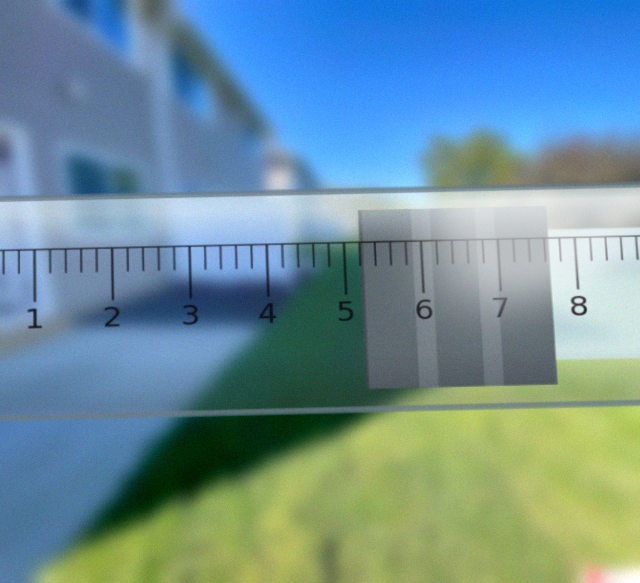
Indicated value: 5.2 mL
